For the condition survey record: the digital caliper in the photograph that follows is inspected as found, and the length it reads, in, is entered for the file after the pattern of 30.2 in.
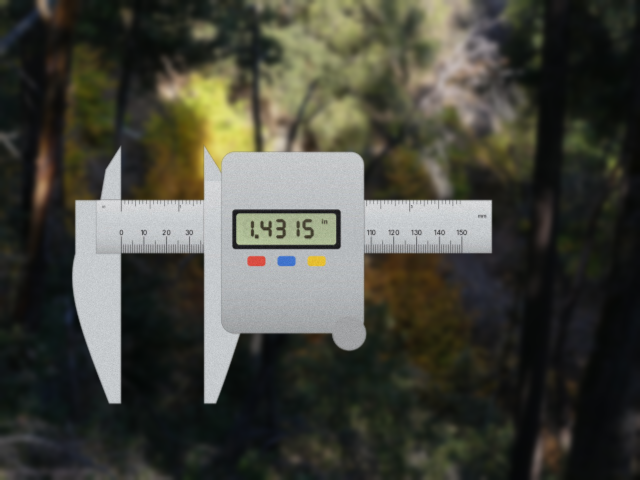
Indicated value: 1.4315 in
